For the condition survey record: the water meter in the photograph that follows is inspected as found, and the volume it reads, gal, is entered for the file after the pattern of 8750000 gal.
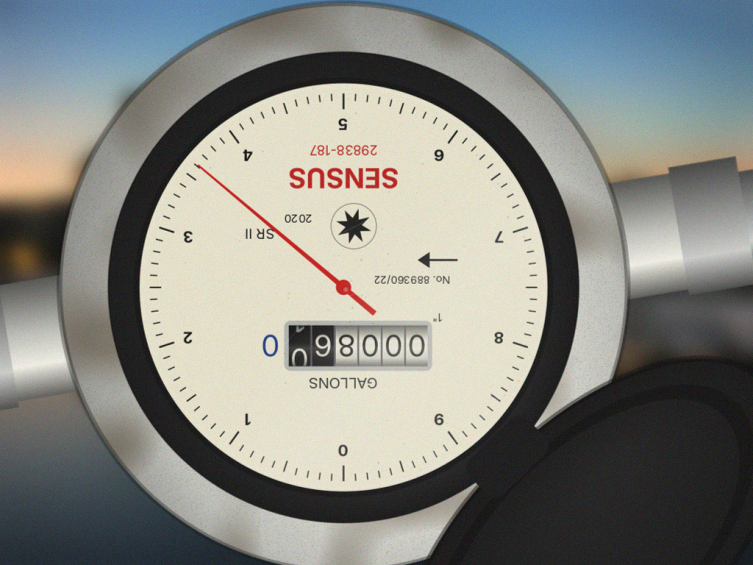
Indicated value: 8603.6 gal
